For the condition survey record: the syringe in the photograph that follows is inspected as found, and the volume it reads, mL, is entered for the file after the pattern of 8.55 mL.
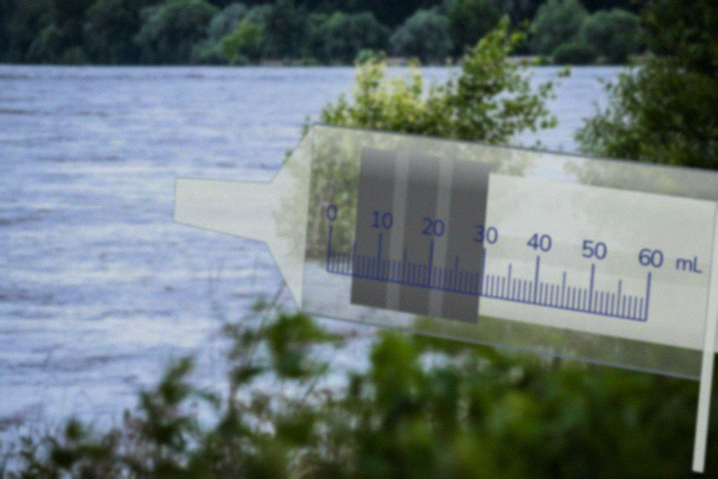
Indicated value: 5 mL
